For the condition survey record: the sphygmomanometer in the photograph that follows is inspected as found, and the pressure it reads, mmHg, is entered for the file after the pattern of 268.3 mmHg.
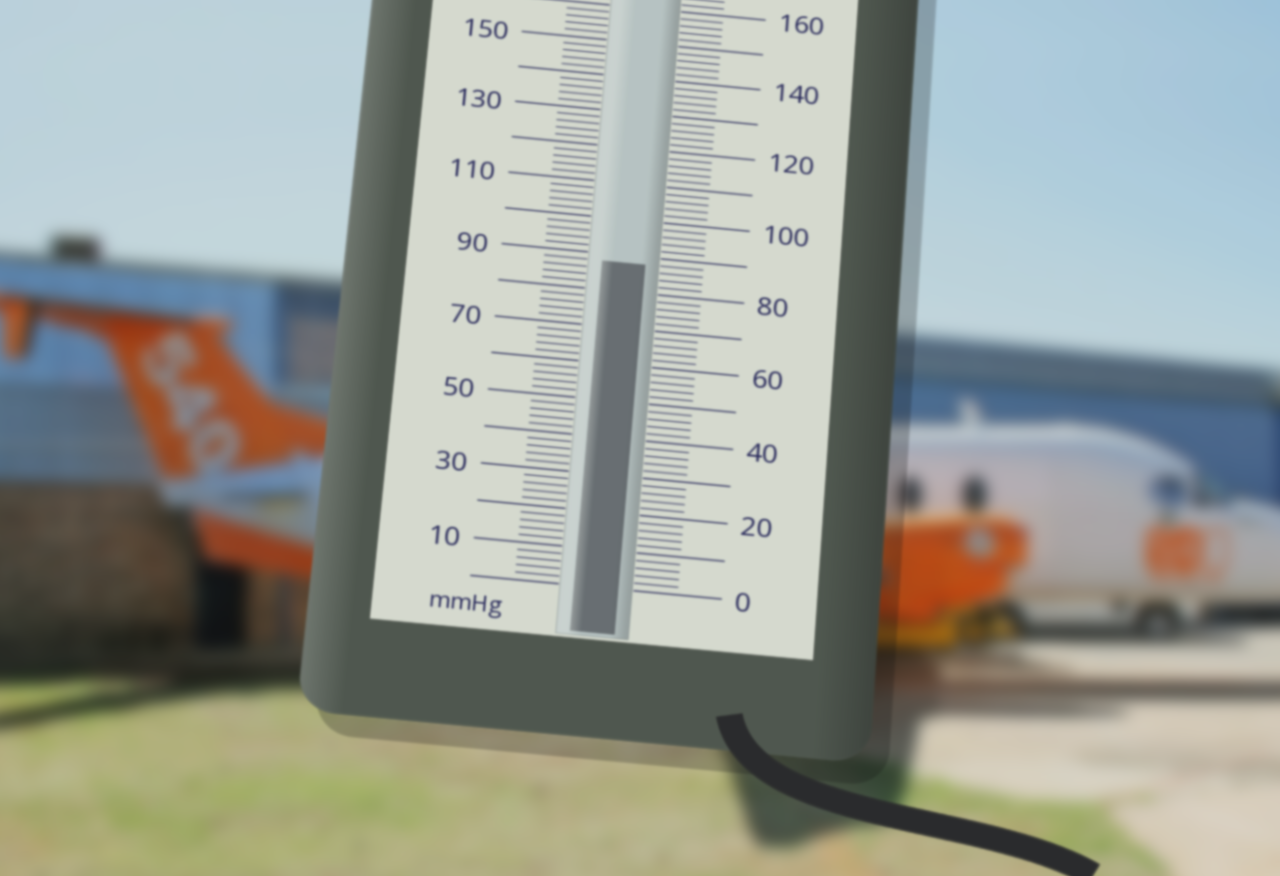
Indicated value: 88 mmHg
